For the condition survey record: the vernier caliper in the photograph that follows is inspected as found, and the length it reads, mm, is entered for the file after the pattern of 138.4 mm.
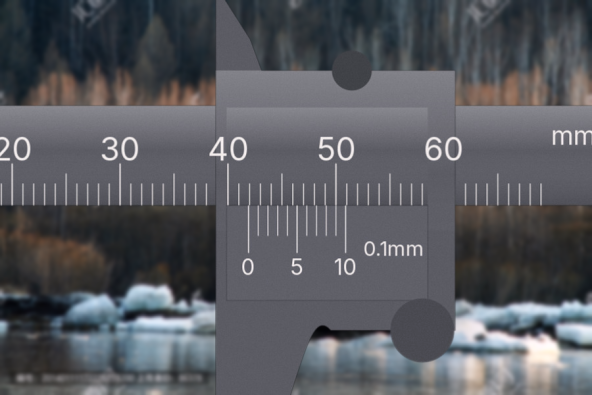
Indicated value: 41.9 mm
